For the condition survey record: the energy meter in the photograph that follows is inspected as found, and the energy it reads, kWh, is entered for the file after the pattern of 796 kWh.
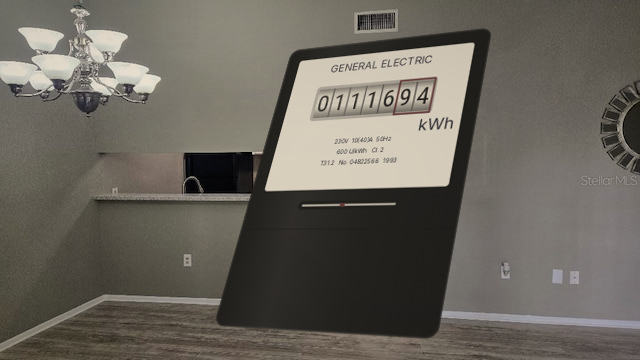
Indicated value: 1116.94 kWh
